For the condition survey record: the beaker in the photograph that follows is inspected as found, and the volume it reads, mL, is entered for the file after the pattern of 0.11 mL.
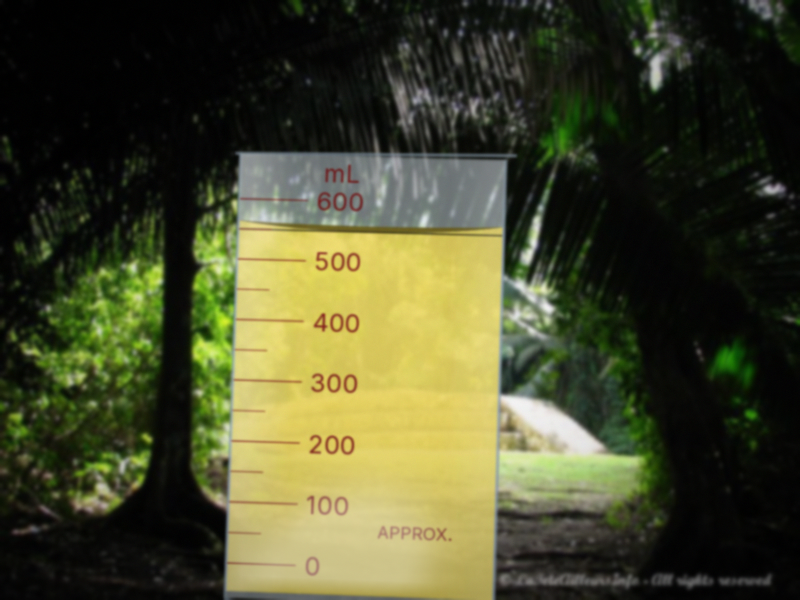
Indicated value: 550 mL
